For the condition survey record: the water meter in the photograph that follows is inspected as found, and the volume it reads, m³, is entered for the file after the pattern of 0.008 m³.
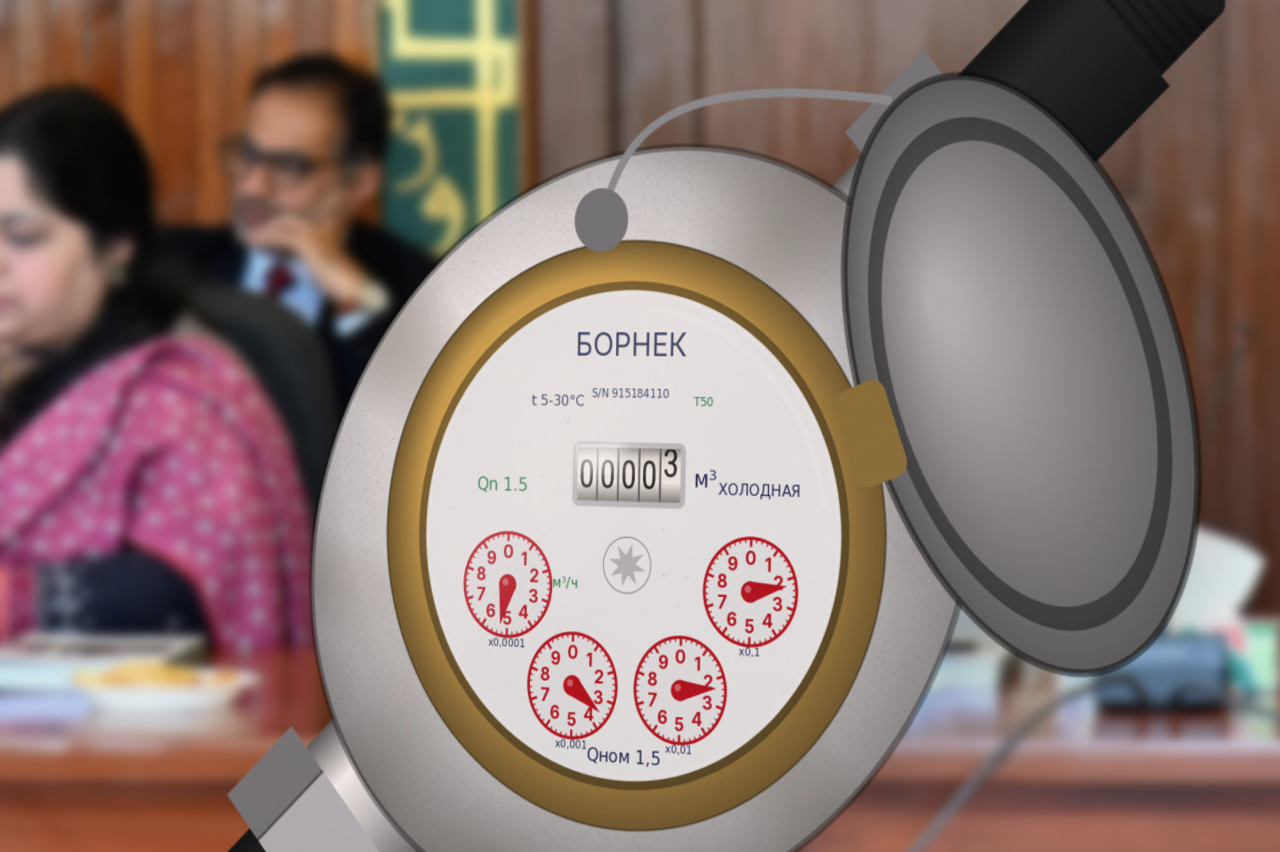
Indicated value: 3.2235 m³
